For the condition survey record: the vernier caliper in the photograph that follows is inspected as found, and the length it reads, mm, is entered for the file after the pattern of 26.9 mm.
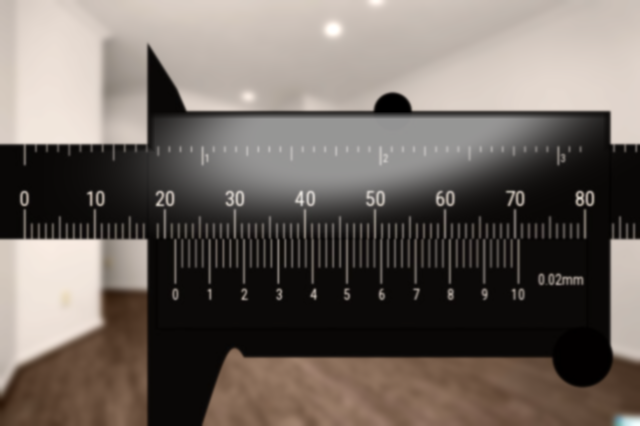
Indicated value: 21.5 mm
